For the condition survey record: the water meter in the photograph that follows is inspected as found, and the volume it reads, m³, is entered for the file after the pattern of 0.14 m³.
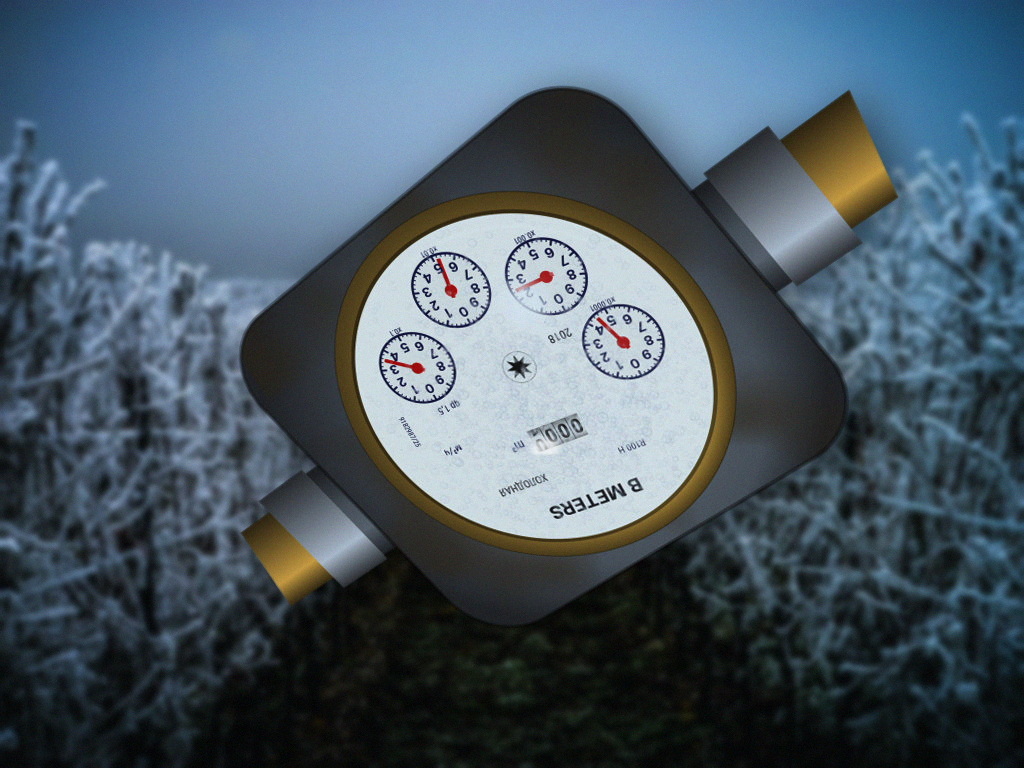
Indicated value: 0.3524 m³
